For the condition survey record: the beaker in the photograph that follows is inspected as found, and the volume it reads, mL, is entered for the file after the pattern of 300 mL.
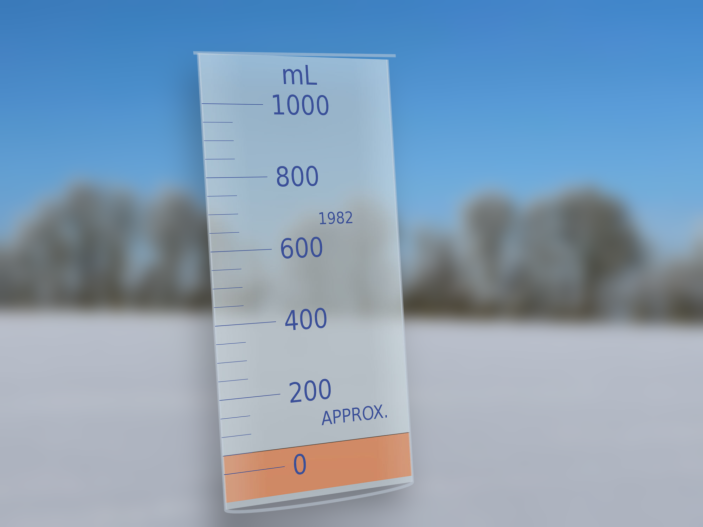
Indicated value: 50 mL
